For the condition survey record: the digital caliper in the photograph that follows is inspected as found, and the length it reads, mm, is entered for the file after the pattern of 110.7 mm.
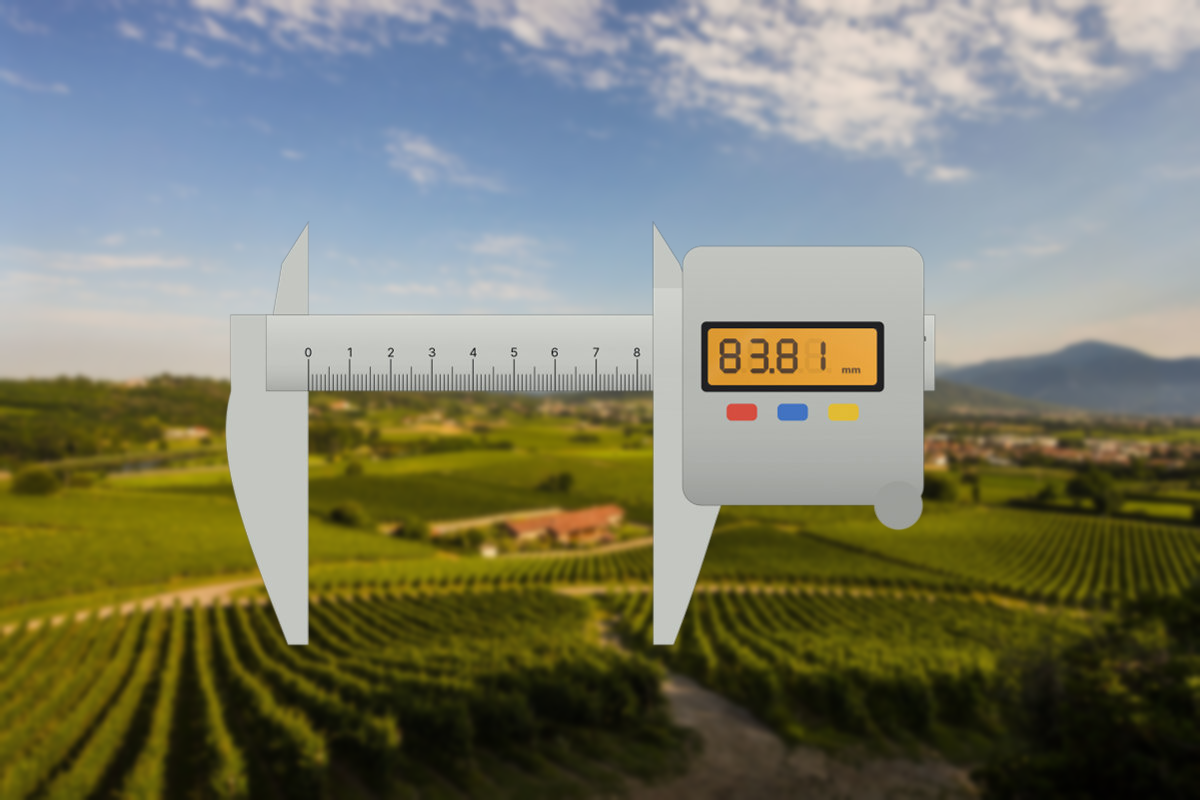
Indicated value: 83.81 mm
